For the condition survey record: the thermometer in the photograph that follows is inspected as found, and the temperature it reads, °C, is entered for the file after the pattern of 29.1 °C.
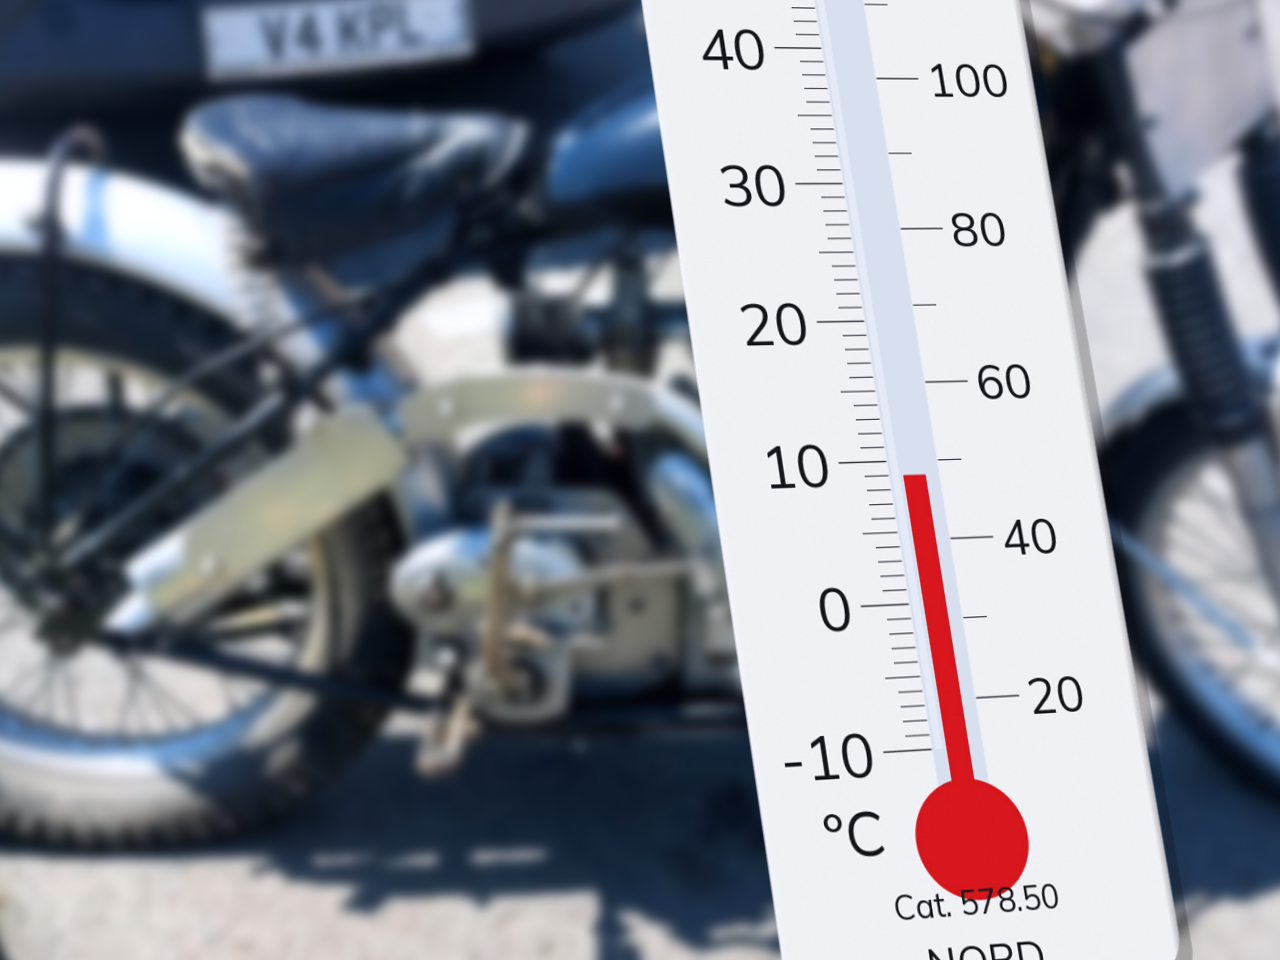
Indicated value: 9 °C
